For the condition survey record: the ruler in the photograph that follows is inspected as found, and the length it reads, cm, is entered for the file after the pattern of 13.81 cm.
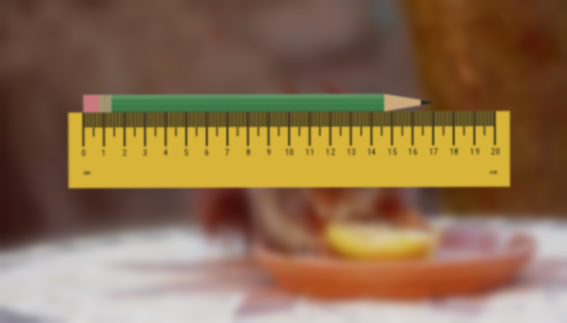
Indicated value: 17 cm
